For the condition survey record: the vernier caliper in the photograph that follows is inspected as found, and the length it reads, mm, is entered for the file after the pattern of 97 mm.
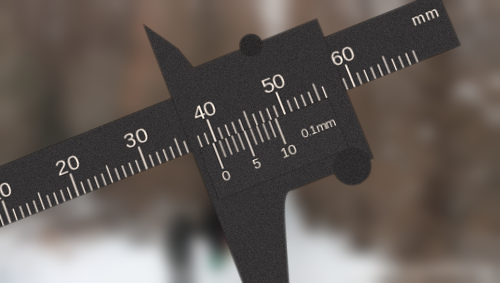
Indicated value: 39.6 mm
